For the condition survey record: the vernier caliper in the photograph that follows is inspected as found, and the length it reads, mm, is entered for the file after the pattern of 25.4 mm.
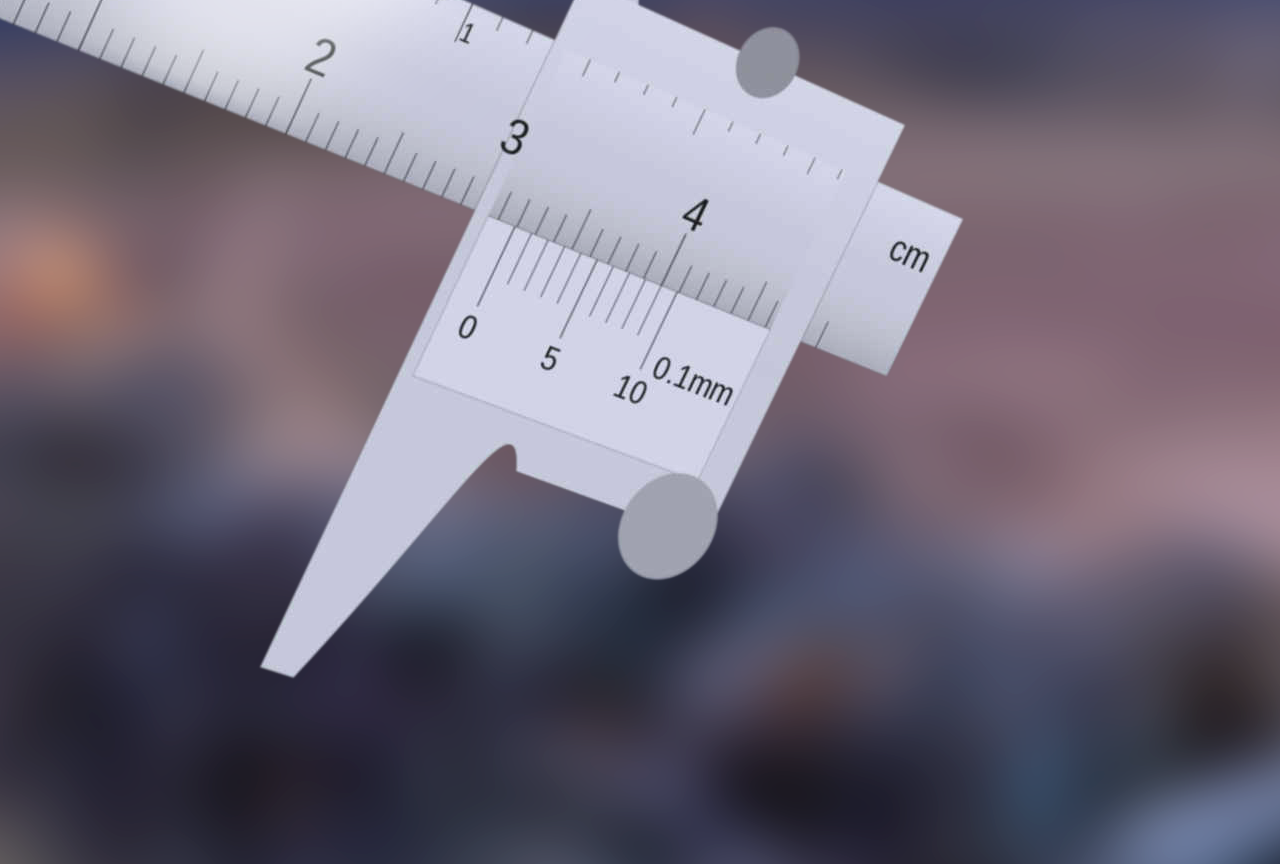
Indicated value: 31.9 mm
